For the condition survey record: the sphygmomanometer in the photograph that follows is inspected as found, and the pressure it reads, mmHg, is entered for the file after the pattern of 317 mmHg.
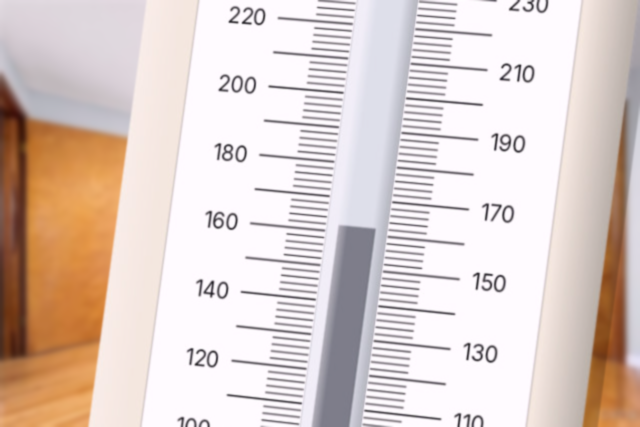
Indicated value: 162 mmHg
